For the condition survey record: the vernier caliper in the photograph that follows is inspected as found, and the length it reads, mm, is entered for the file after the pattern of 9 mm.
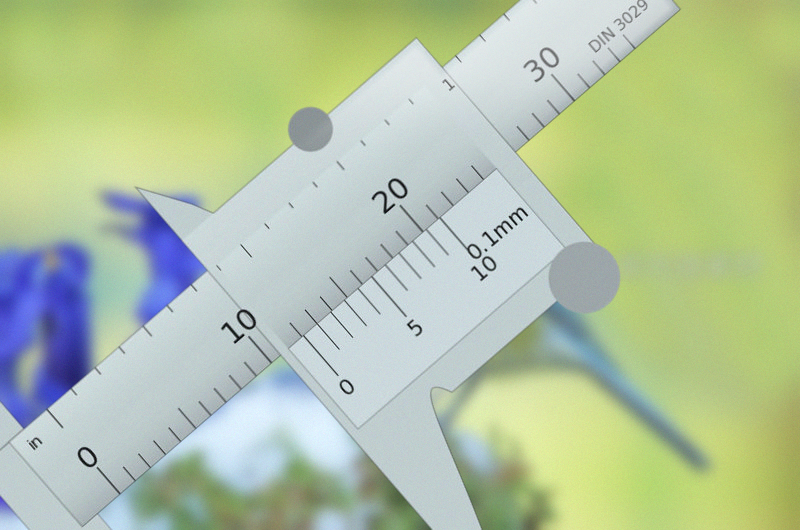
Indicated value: 12.1 mm
